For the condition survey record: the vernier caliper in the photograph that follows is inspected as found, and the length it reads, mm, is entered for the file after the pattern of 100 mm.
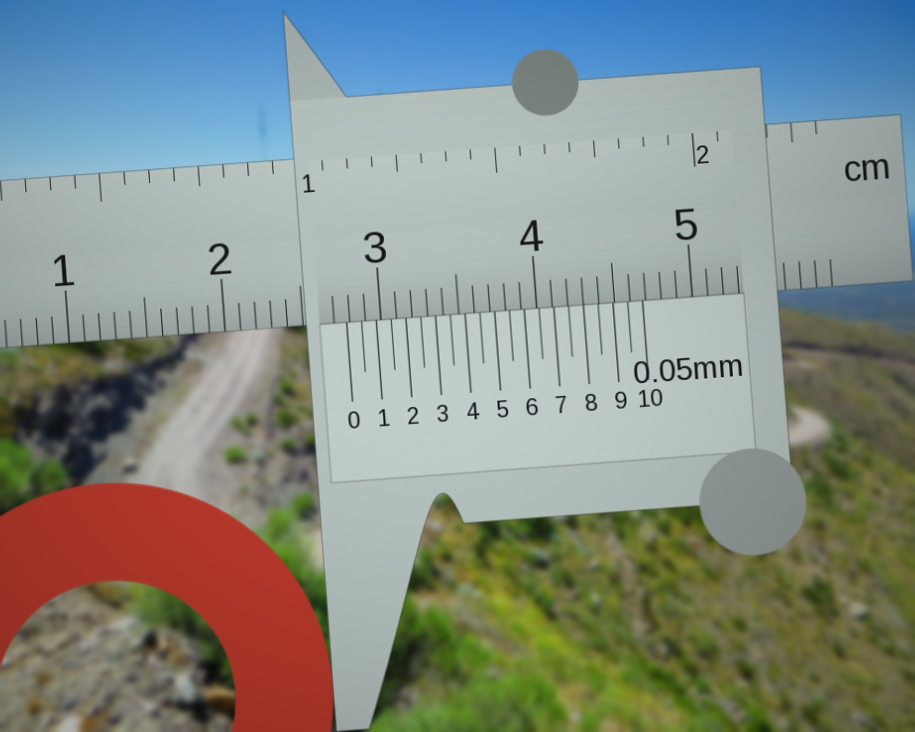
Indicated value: 27.8 mm
